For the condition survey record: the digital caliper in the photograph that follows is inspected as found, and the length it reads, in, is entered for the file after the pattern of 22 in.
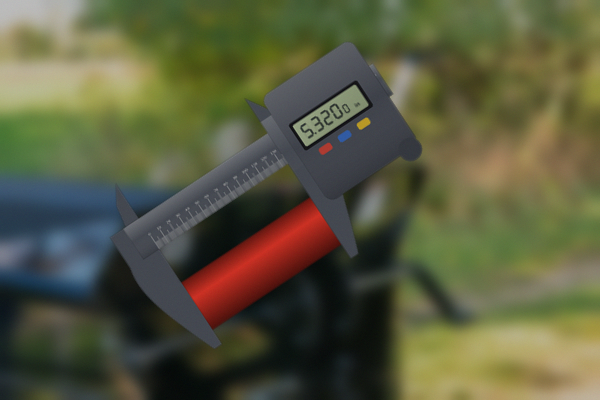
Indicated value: 5.3200 in
